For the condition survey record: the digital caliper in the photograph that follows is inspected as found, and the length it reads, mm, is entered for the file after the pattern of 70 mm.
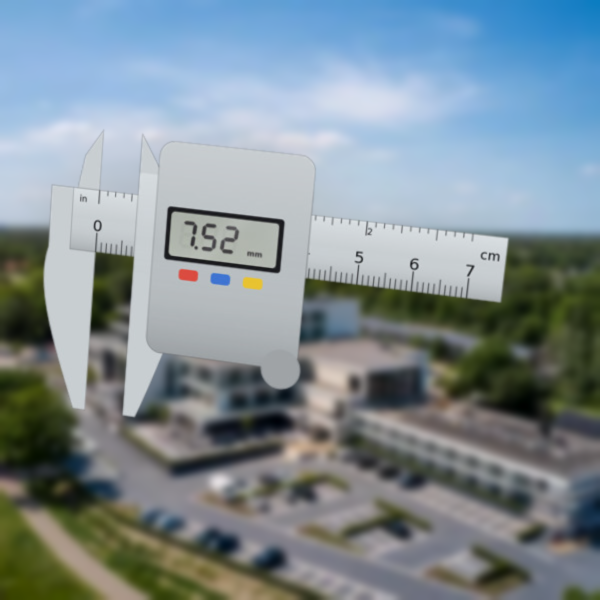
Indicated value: 7.52 mm
